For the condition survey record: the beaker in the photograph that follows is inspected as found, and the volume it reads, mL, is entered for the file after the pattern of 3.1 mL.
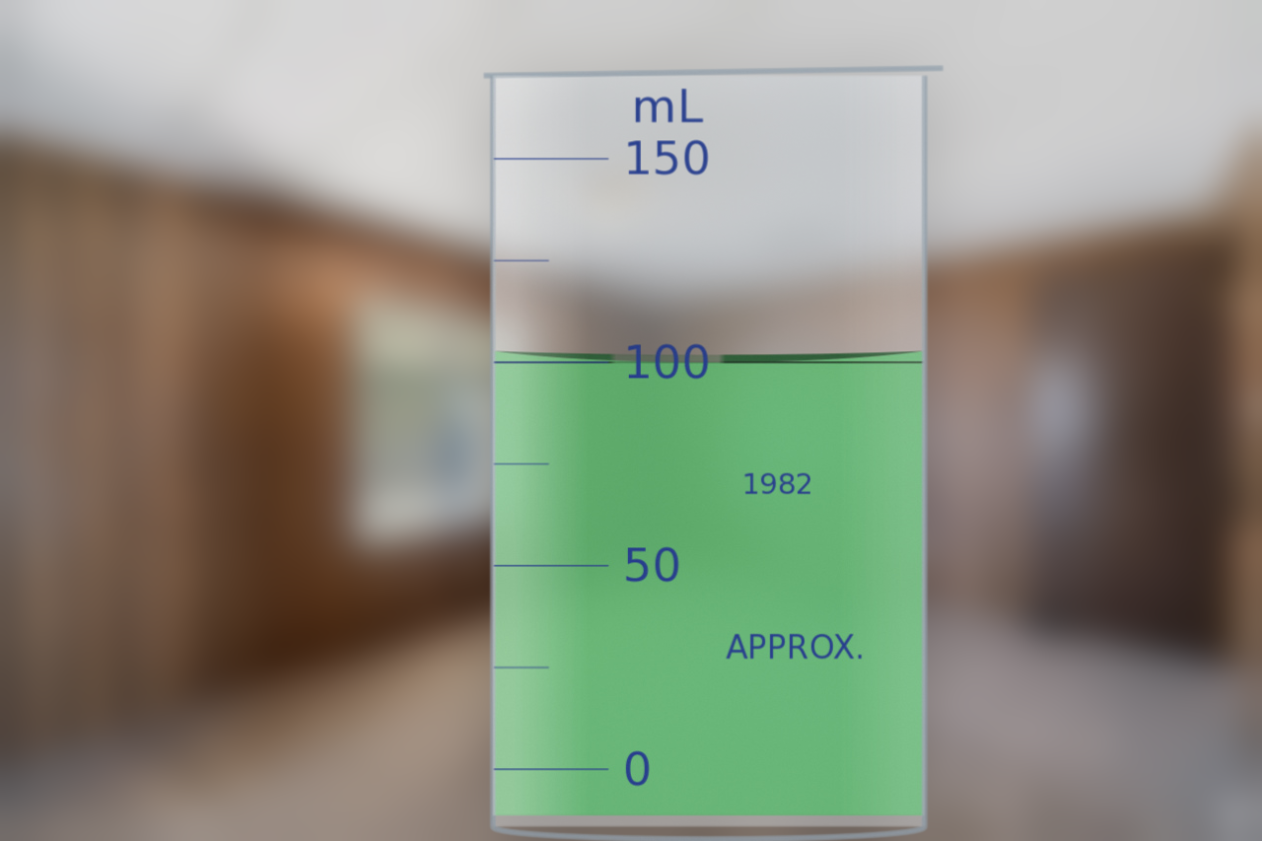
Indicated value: 100 mL
